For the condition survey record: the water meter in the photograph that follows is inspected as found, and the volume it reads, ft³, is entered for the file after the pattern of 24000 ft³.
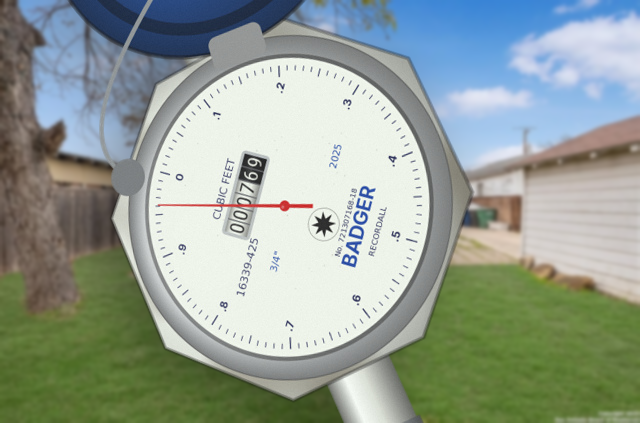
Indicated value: 768.96 ft³
